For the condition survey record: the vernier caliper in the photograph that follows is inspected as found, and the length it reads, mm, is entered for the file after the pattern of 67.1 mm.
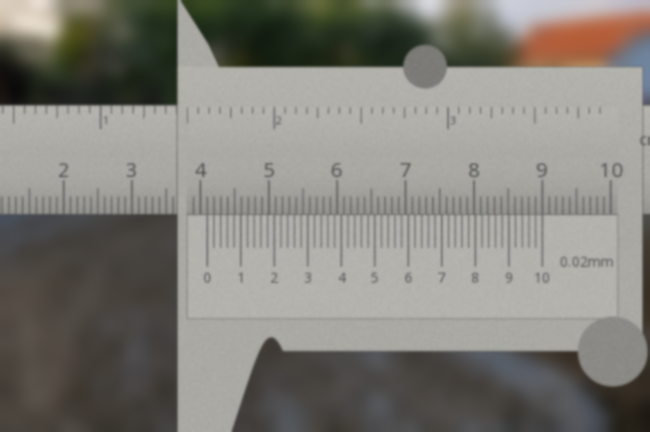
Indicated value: 41.0 mm
